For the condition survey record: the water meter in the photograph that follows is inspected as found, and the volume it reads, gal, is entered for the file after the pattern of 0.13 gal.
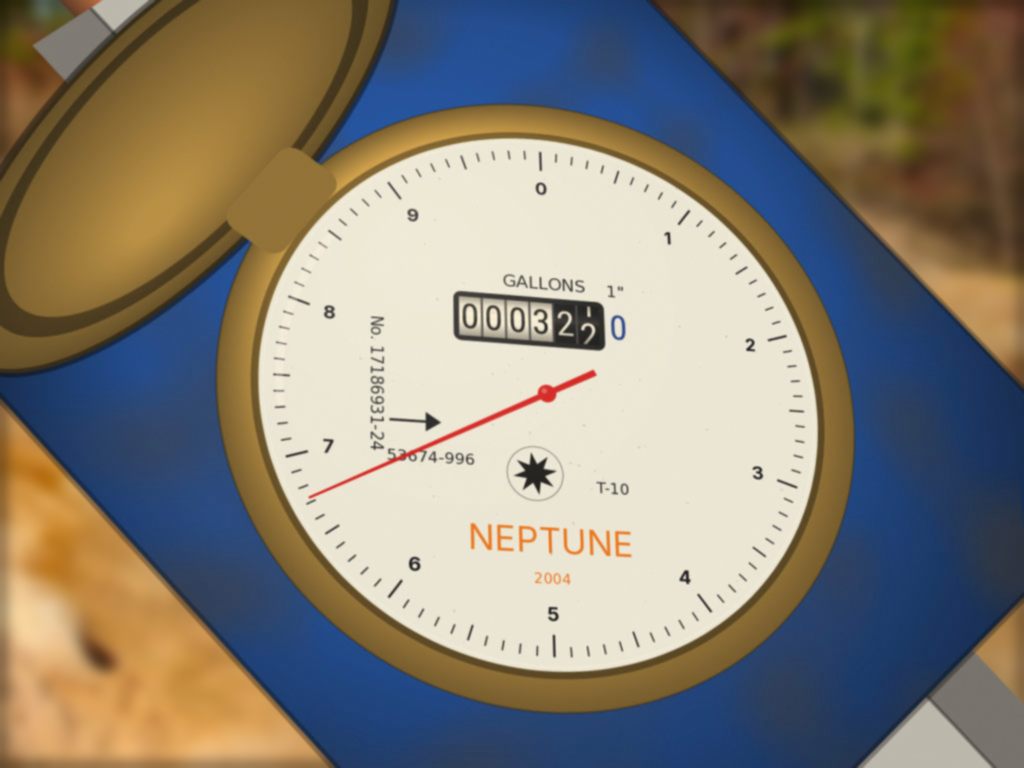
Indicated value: 3216.7 gal
